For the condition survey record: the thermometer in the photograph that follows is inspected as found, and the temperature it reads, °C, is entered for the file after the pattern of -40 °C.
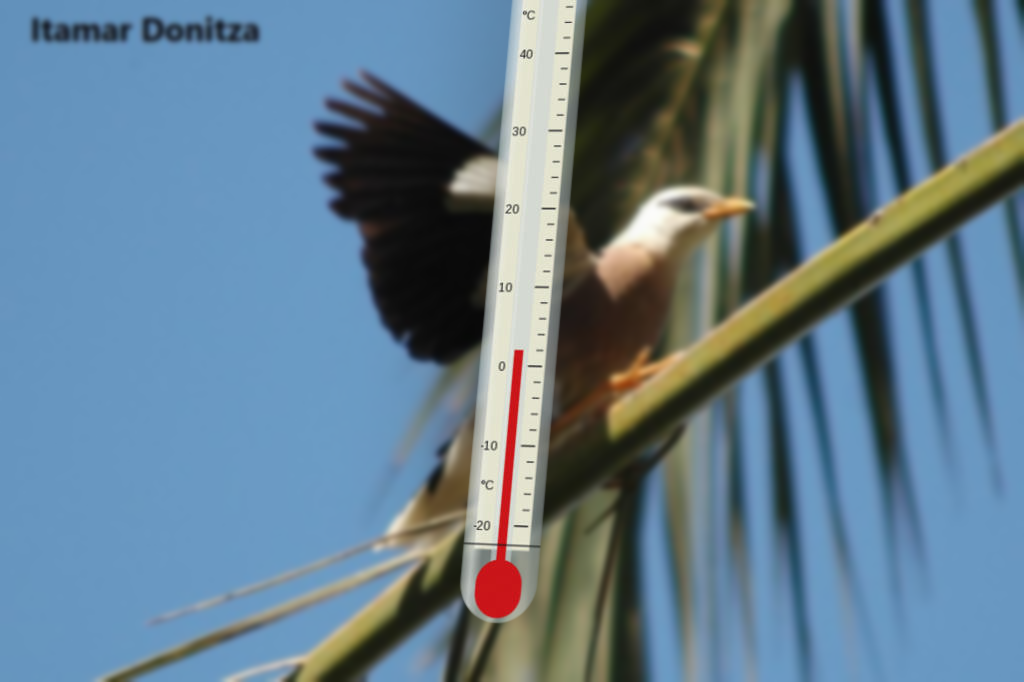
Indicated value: 2 °C
